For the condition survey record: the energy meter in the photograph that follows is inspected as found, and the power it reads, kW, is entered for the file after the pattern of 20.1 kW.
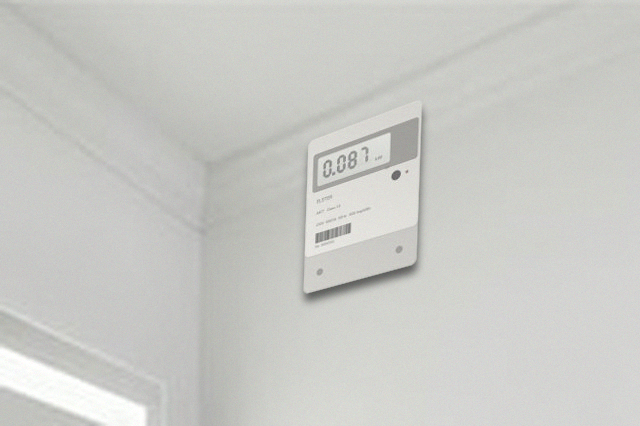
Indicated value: 0.087 kW
